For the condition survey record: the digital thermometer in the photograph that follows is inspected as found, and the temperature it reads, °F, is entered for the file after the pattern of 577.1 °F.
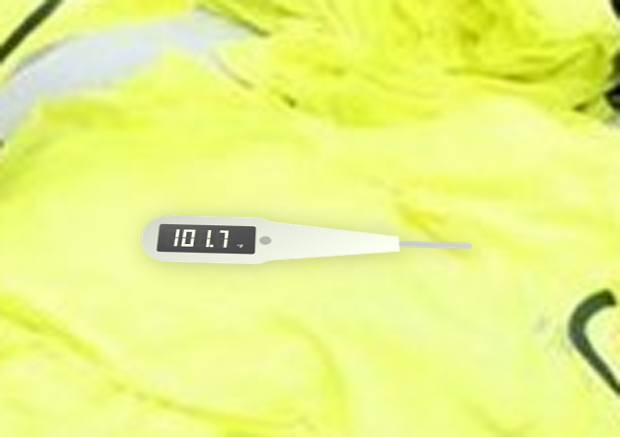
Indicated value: 101.7 °F
